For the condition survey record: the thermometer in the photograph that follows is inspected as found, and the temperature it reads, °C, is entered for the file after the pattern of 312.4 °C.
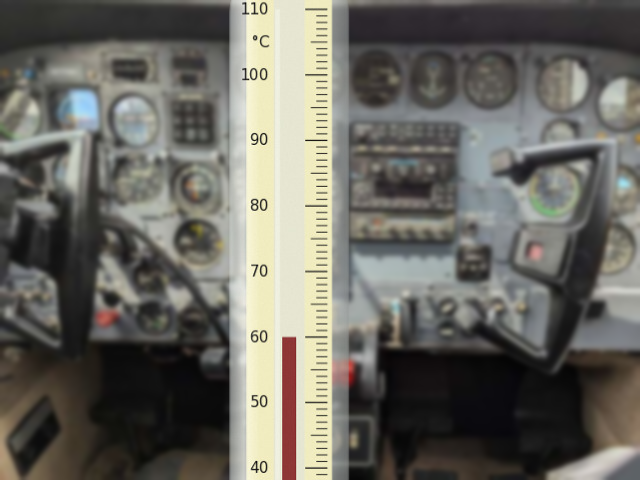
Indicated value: 60 °C
